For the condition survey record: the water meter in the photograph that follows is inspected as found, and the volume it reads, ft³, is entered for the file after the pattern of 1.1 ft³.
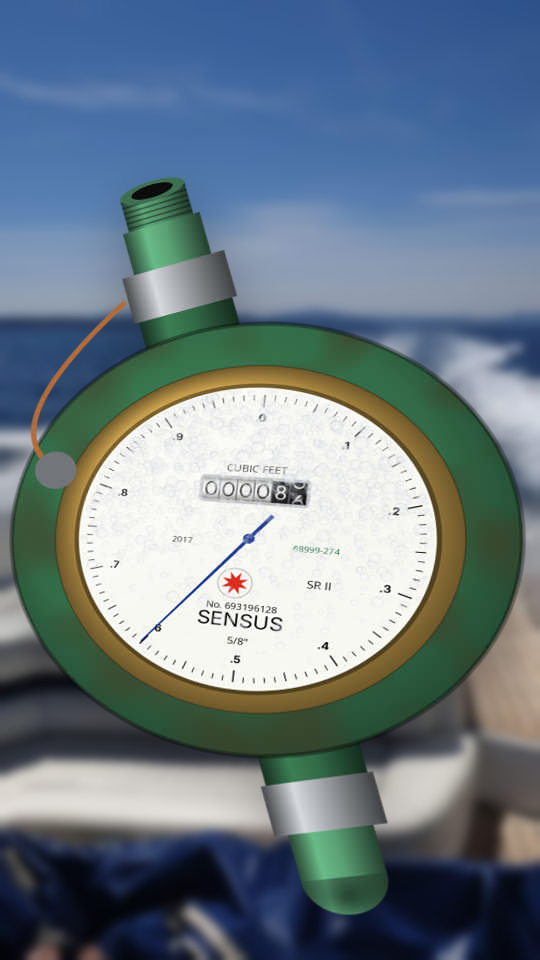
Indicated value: 85.60 ft³
